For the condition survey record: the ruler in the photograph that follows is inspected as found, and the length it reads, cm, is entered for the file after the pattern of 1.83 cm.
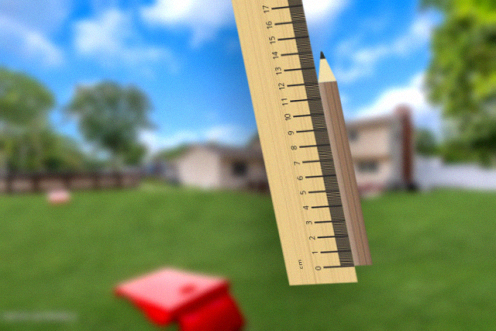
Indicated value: 14 cm
